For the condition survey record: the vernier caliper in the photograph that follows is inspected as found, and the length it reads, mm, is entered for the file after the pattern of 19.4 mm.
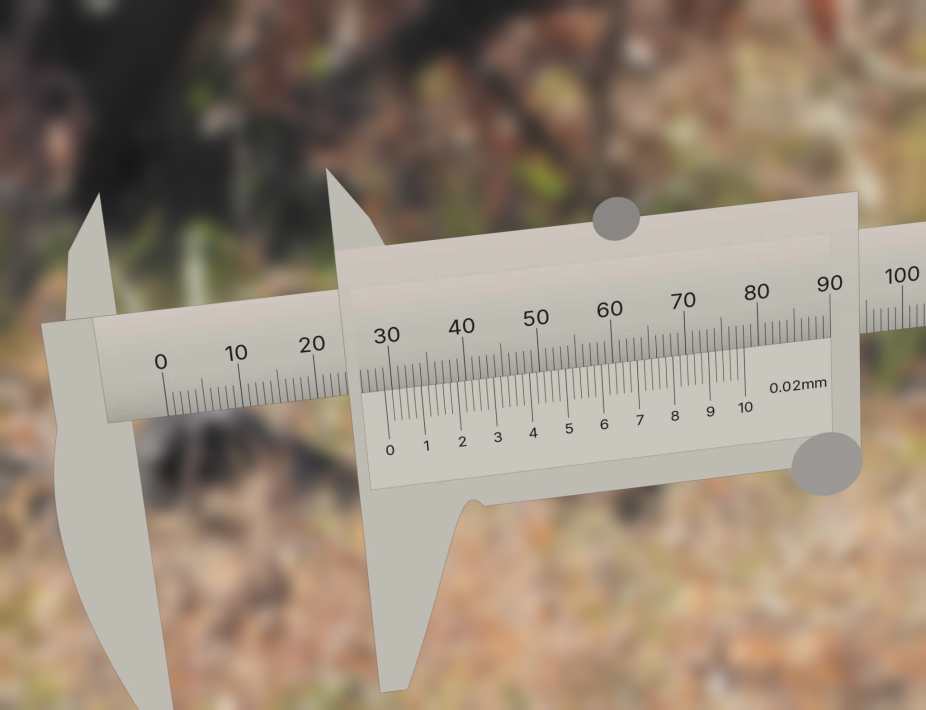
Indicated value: 29.0 mm
